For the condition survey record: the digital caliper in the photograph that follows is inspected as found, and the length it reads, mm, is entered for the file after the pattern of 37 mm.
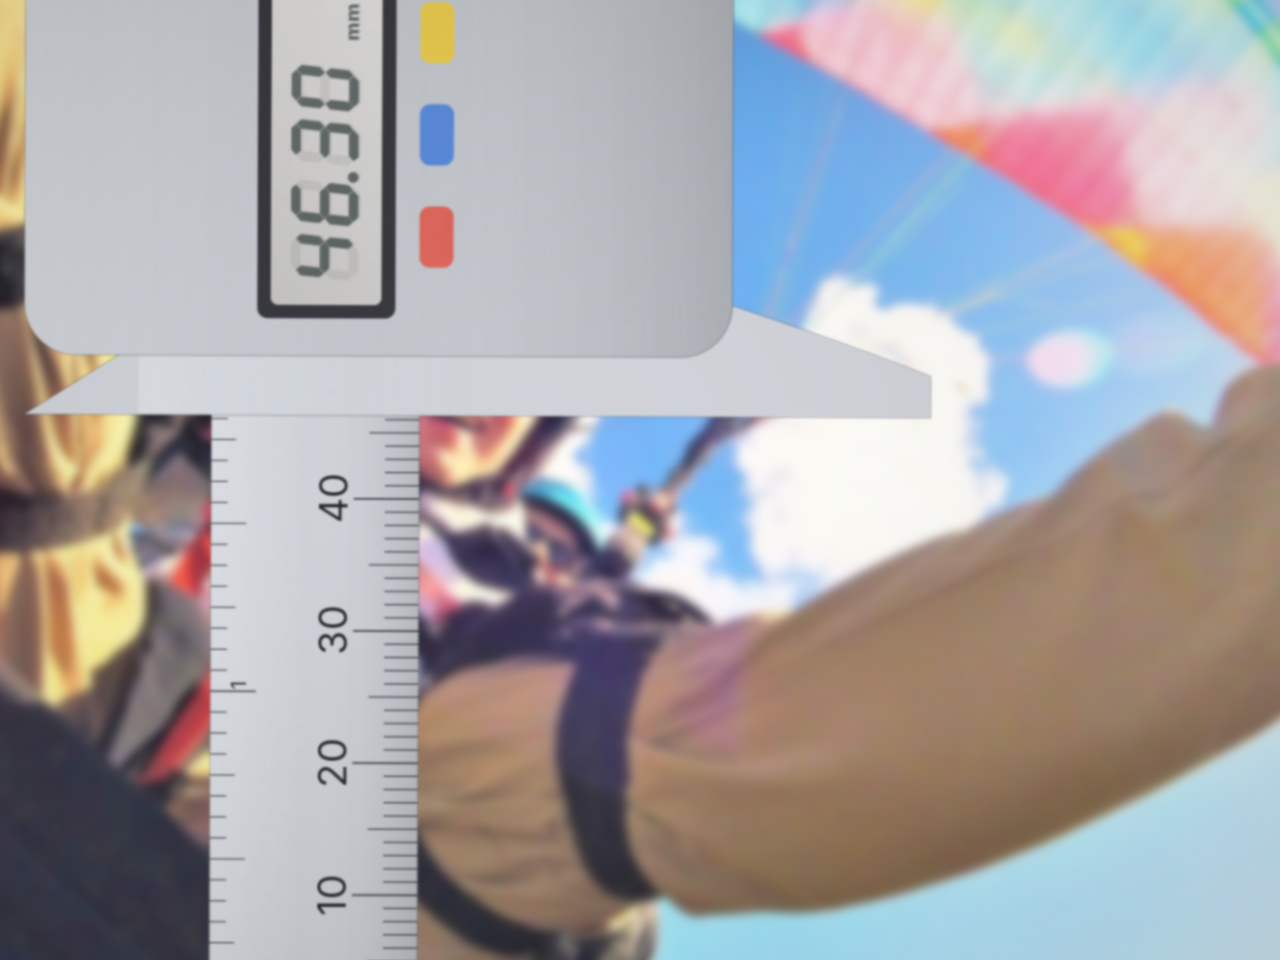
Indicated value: 46.30 mm
